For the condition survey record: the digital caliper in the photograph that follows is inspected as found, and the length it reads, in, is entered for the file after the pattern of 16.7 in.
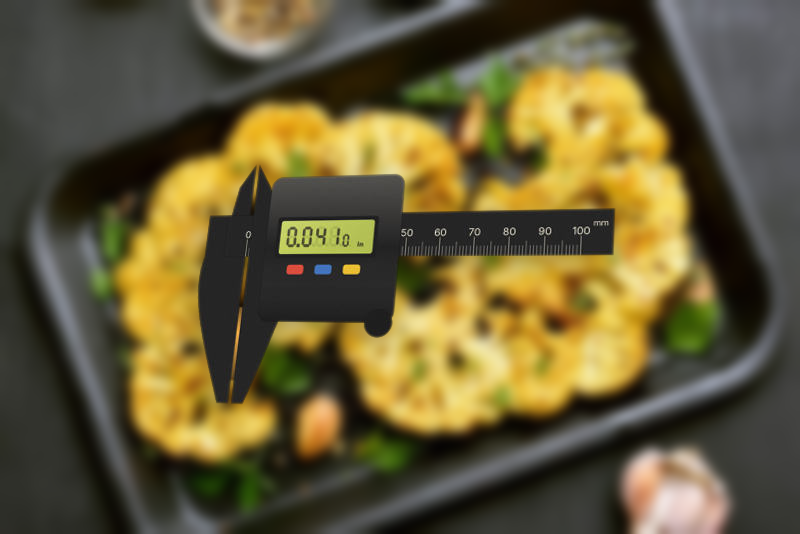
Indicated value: 0.0410 in
